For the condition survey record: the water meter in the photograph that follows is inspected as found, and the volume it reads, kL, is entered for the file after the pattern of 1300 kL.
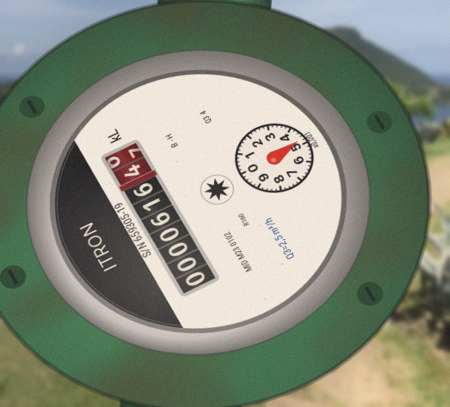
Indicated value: 616.464 kL
